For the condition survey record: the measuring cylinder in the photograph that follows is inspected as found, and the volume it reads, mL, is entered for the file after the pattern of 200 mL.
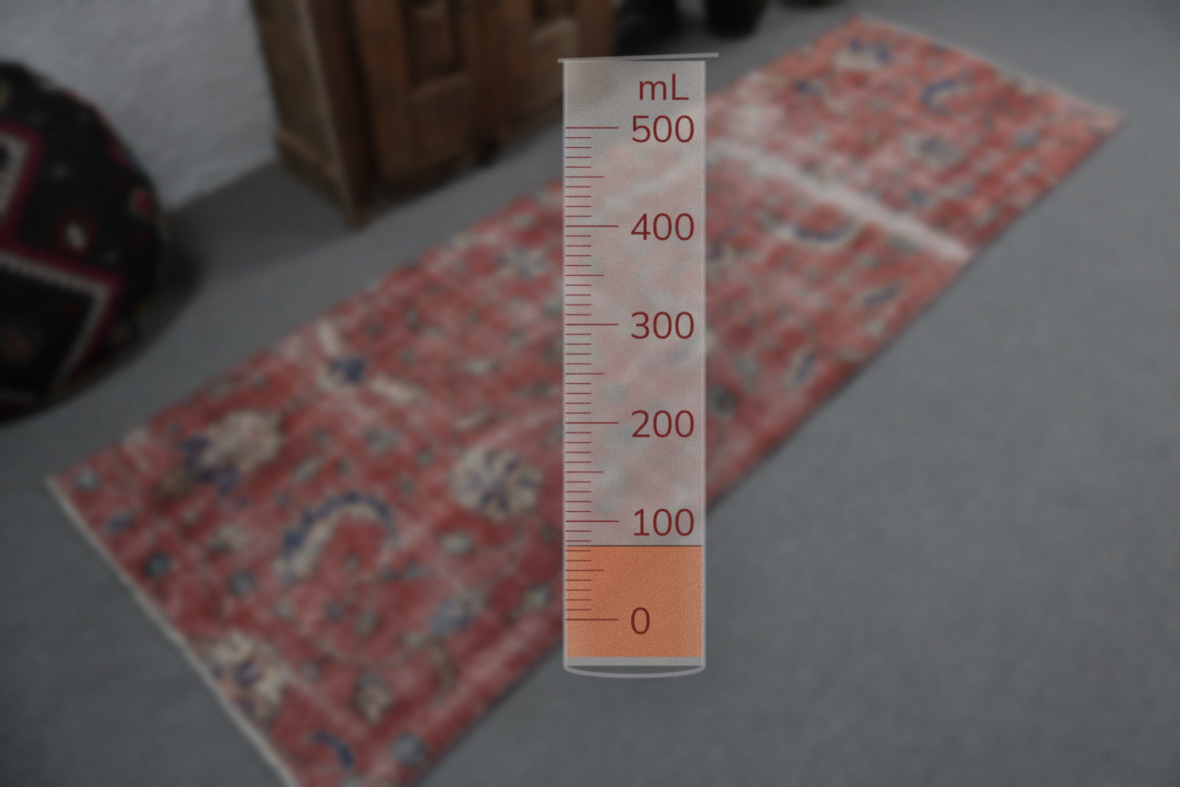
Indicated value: 75 mL
